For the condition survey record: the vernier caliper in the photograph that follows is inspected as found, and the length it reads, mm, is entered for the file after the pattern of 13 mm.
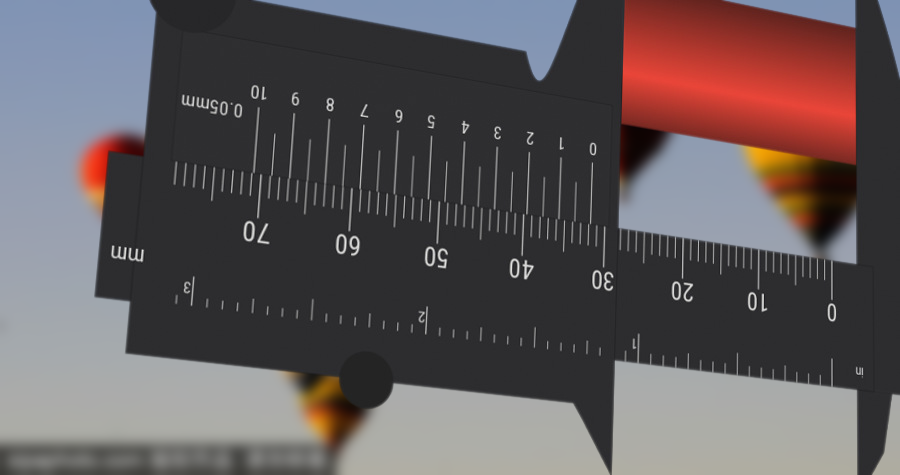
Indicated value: 31.8 mm
